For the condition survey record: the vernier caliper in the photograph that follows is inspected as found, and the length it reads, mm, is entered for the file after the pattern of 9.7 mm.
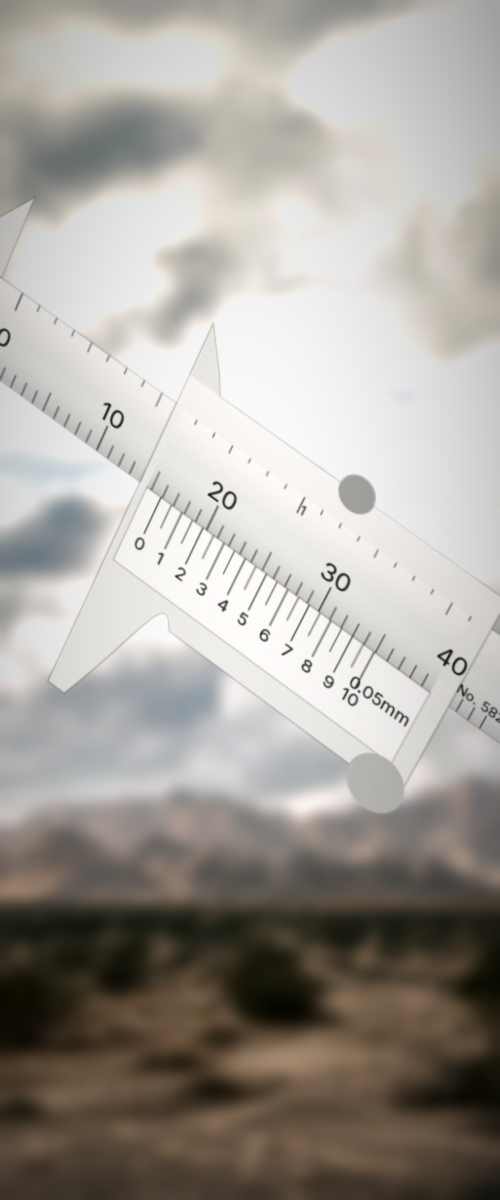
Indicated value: 15.9 mm
